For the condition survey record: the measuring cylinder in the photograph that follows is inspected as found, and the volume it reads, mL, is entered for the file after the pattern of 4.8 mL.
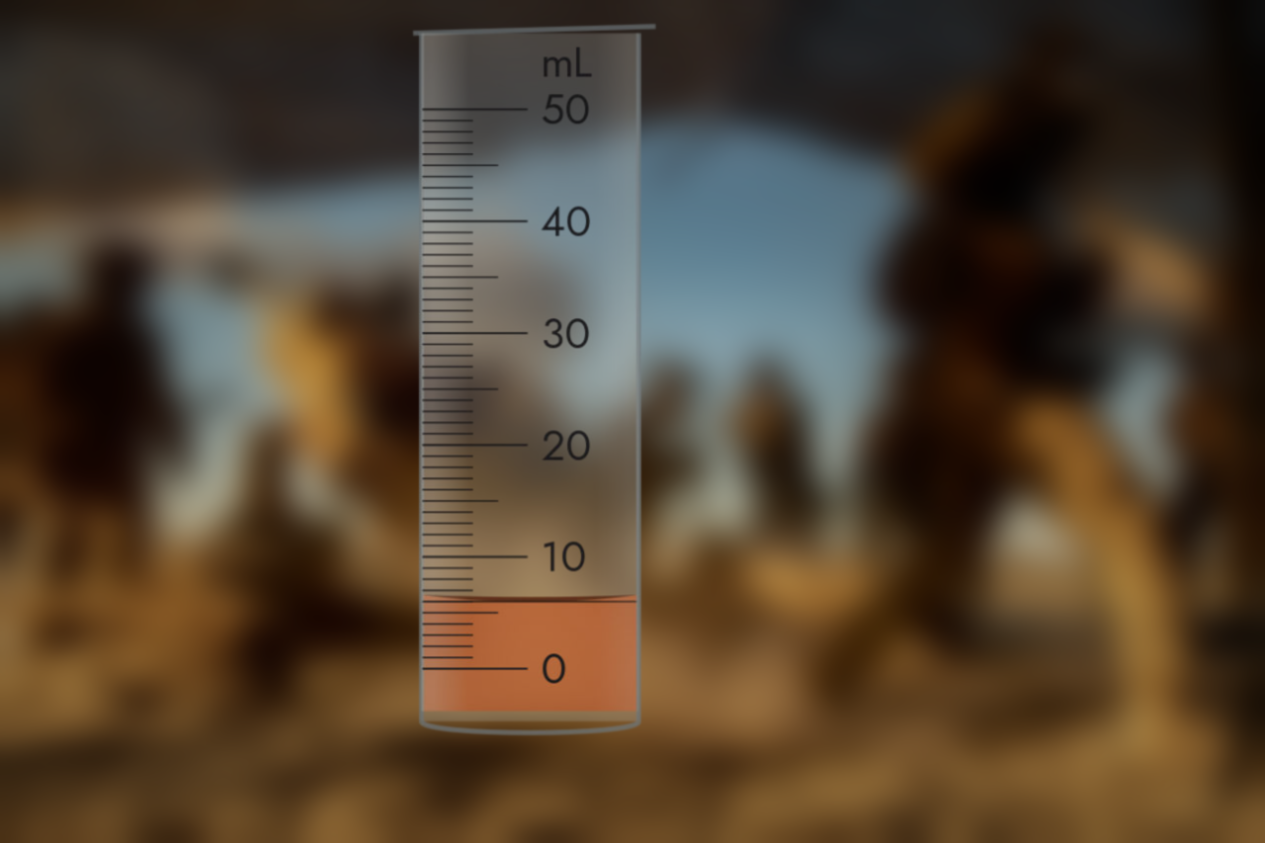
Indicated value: 6 mL
